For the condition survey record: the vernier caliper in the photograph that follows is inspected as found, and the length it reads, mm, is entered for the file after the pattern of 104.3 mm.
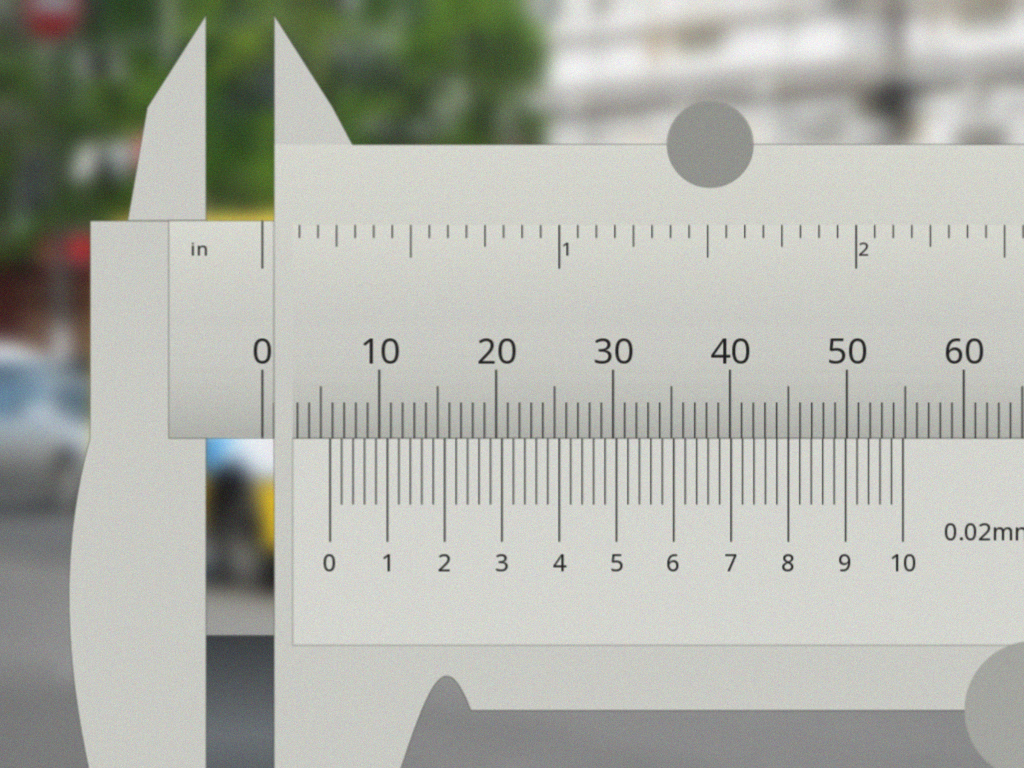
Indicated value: 5.8 mm
